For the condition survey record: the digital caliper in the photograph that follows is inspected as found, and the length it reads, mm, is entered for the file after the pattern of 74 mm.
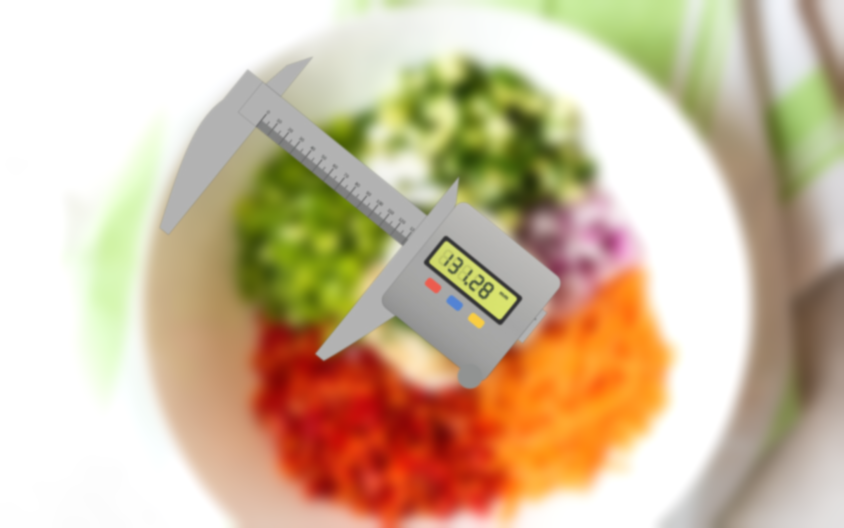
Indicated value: 131.28 mm
